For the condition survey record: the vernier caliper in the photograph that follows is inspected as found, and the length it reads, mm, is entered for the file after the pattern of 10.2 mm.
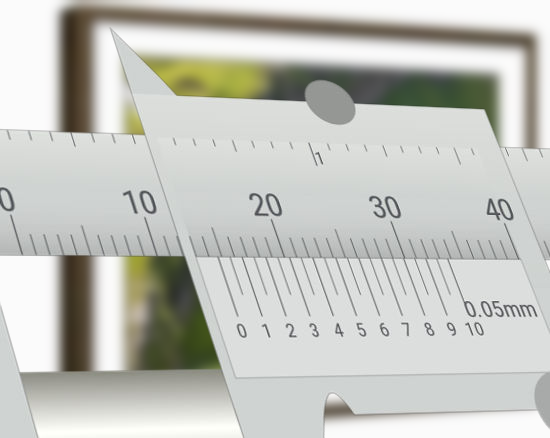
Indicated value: 14.7 mm
